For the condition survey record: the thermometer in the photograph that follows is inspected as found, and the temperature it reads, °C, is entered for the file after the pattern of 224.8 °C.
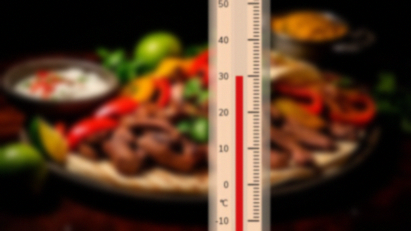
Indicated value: 30 °C
